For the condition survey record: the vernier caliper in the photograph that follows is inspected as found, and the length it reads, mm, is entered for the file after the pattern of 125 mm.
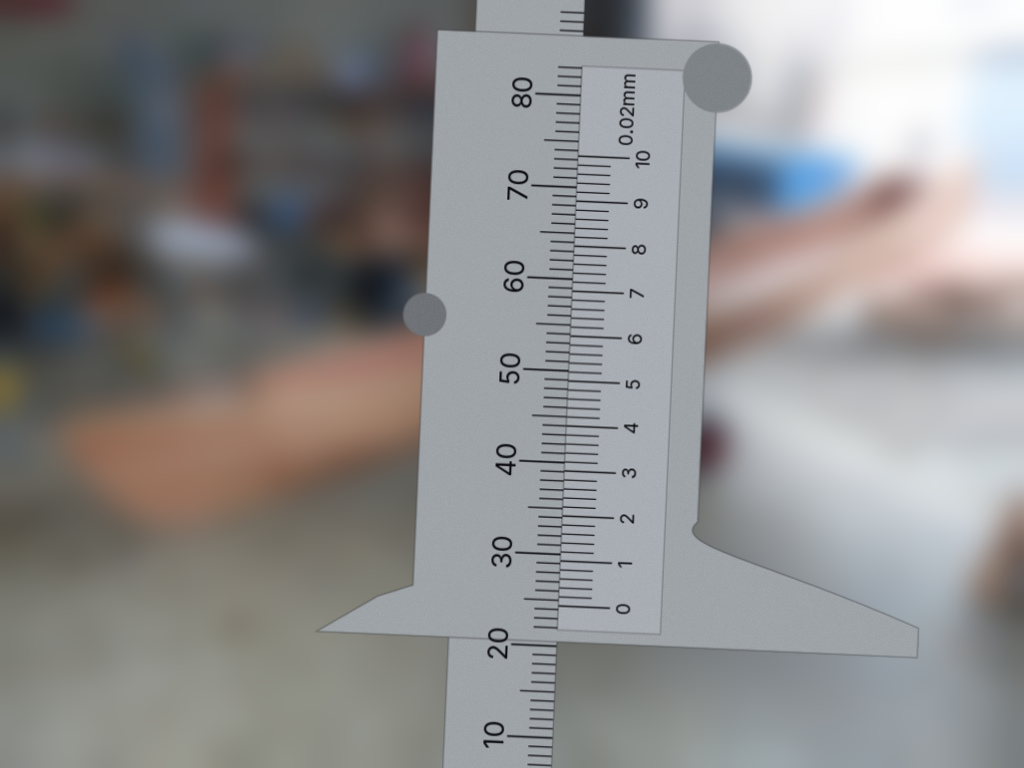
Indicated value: 24.4 mm
